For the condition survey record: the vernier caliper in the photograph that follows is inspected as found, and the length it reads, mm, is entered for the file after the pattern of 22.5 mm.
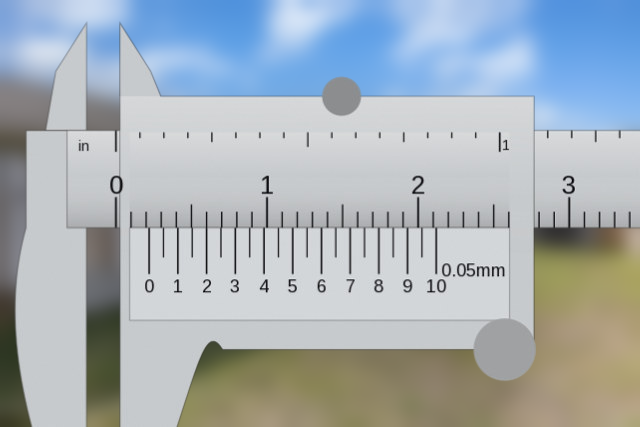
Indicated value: 2.2 mm
